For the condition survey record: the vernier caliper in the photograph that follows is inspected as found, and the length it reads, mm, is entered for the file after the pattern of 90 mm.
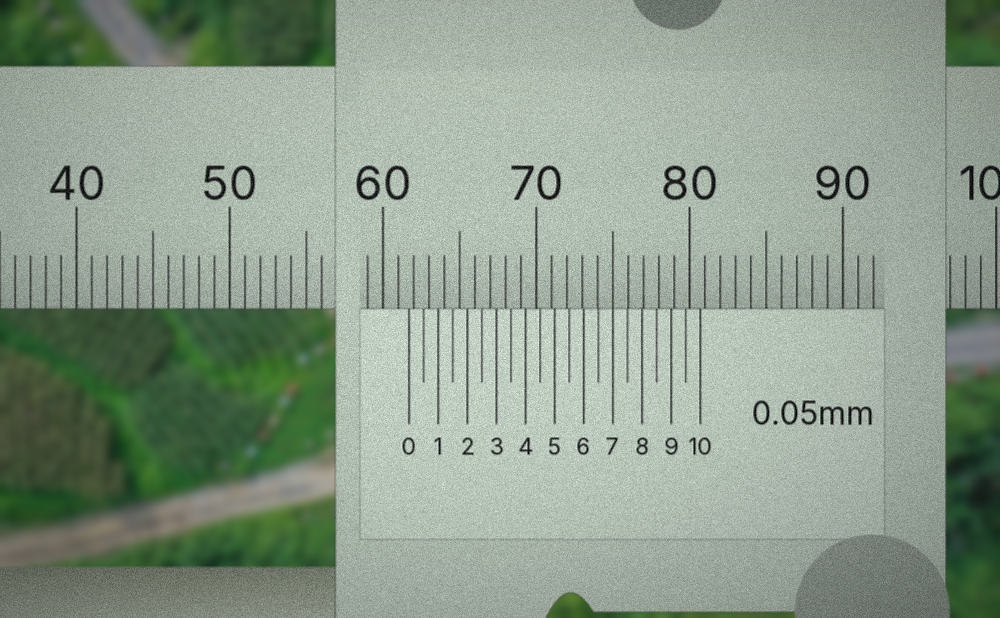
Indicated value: 61.7 mm
